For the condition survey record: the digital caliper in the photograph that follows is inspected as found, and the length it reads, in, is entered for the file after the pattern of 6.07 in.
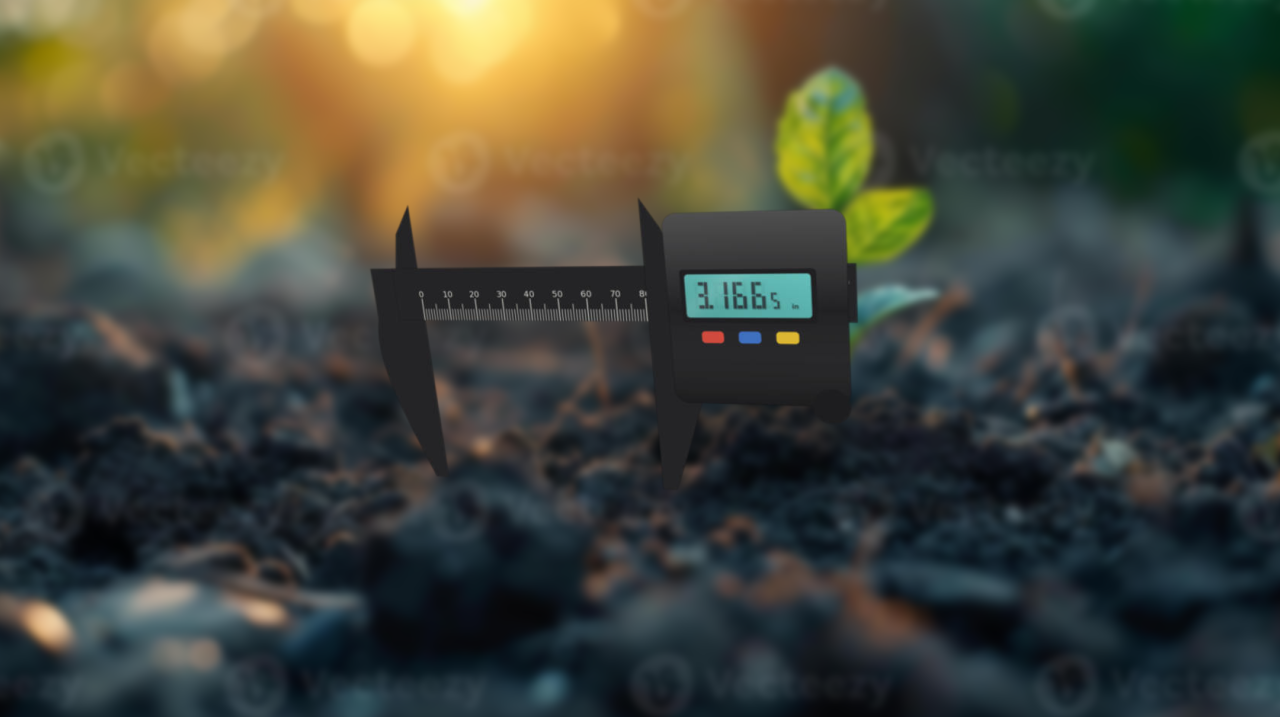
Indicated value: 3.1665 in
